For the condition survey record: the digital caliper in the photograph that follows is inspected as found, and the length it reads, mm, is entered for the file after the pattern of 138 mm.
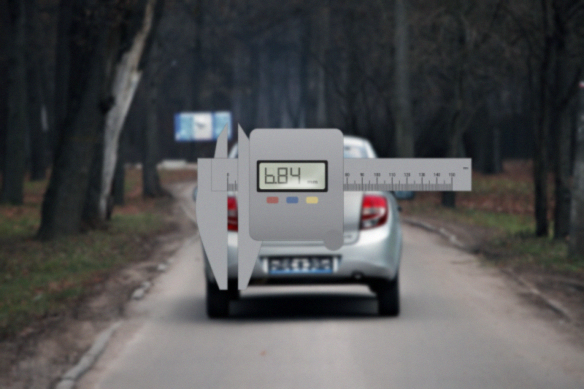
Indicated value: 6.84 mm
